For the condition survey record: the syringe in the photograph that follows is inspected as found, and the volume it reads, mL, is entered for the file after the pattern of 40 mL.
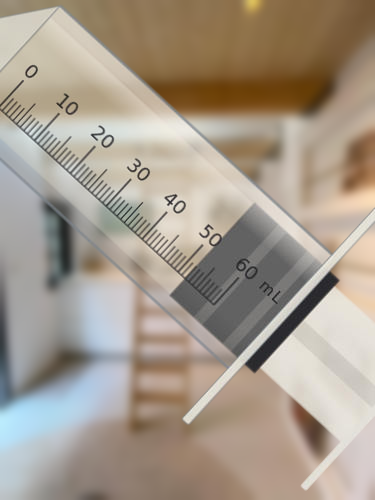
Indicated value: 52 mL
